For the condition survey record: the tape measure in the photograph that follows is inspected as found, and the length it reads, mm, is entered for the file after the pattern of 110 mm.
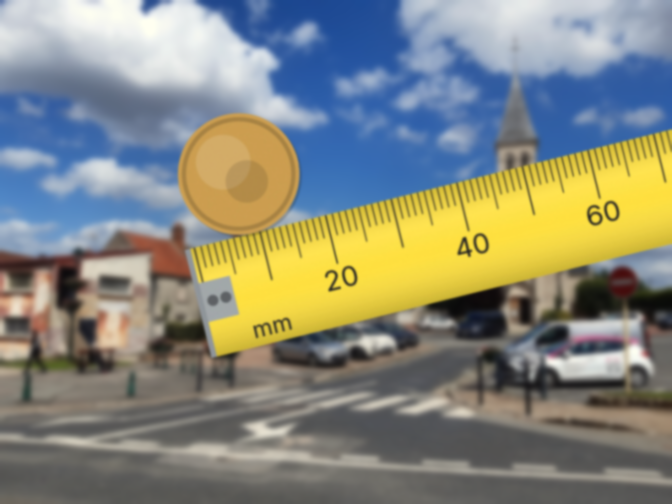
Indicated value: 18 mm
